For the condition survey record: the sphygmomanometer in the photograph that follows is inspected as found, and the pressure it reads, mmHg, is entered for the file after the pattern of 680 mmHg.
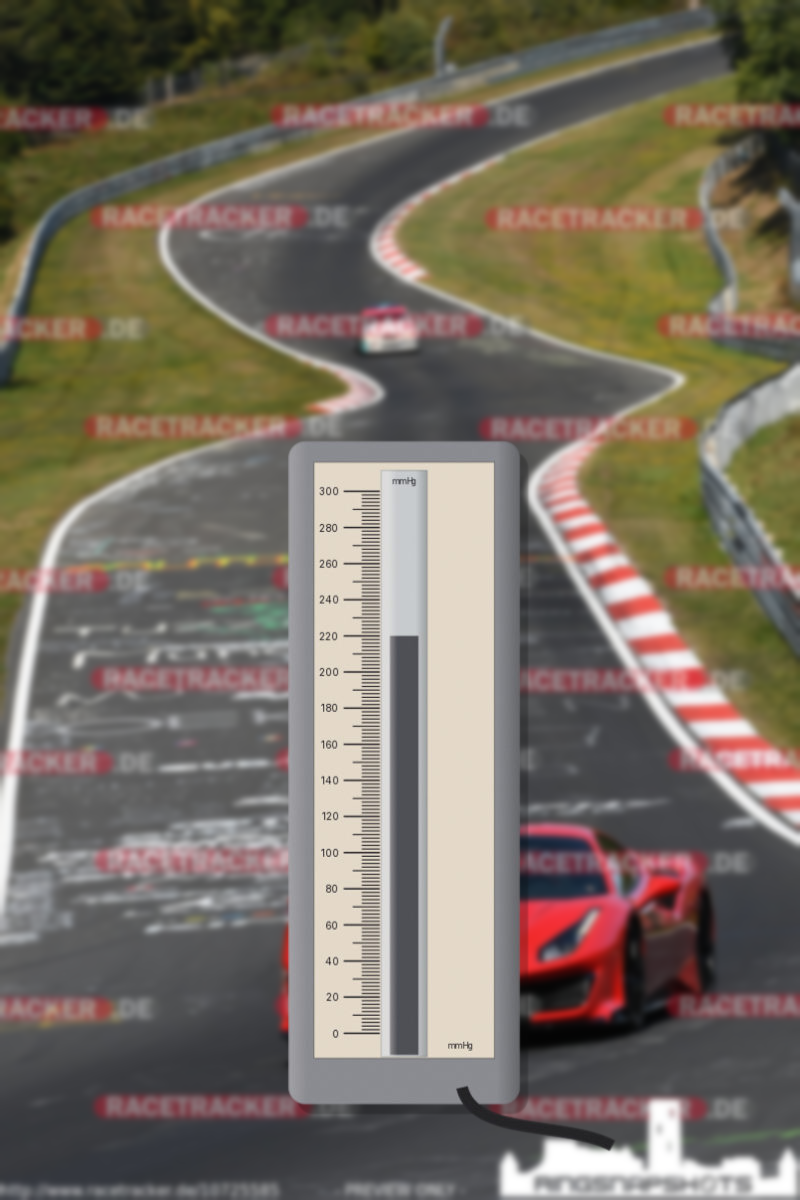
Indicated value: 220 mmHg
